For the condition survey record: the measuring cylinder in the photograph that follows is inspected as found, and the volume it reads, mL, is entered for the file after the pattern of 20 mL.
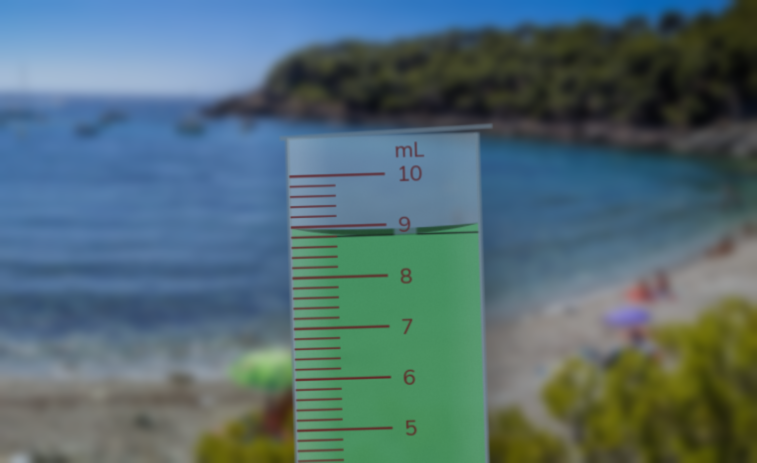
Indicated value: 8.8 mL
